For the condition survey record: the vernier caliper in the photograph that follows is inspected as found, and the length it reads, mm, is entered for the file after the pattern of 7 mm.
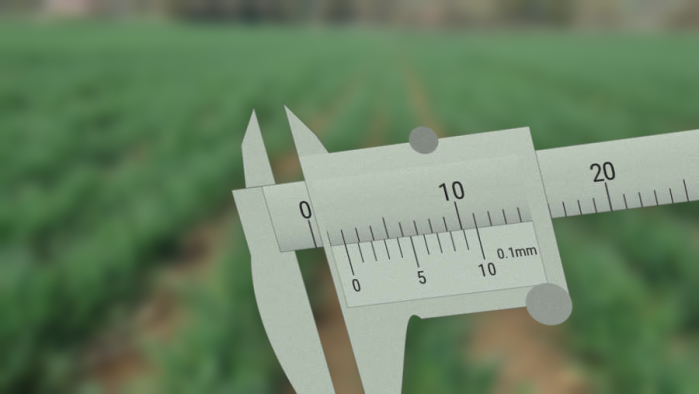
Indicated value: 2.0 mm
